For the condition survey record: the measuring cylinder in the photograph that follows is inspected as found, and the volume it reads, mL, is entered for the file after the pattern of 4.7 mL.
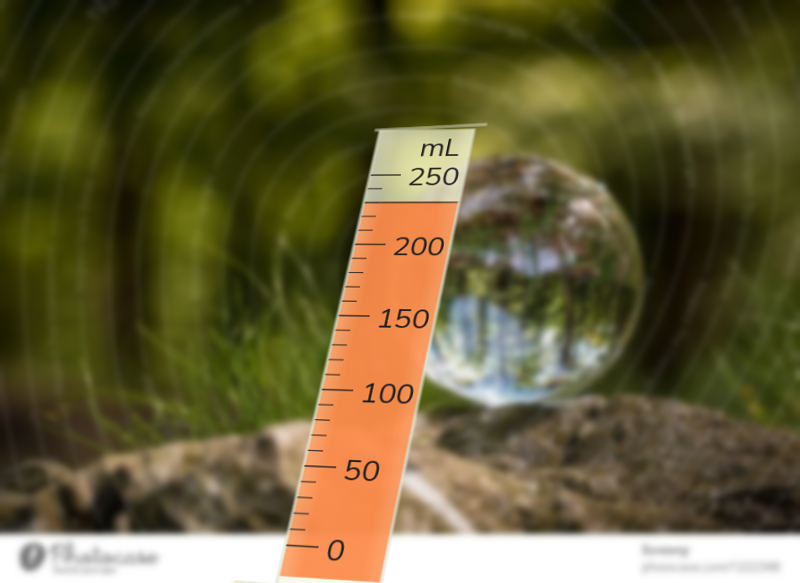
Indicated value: 230 mL
